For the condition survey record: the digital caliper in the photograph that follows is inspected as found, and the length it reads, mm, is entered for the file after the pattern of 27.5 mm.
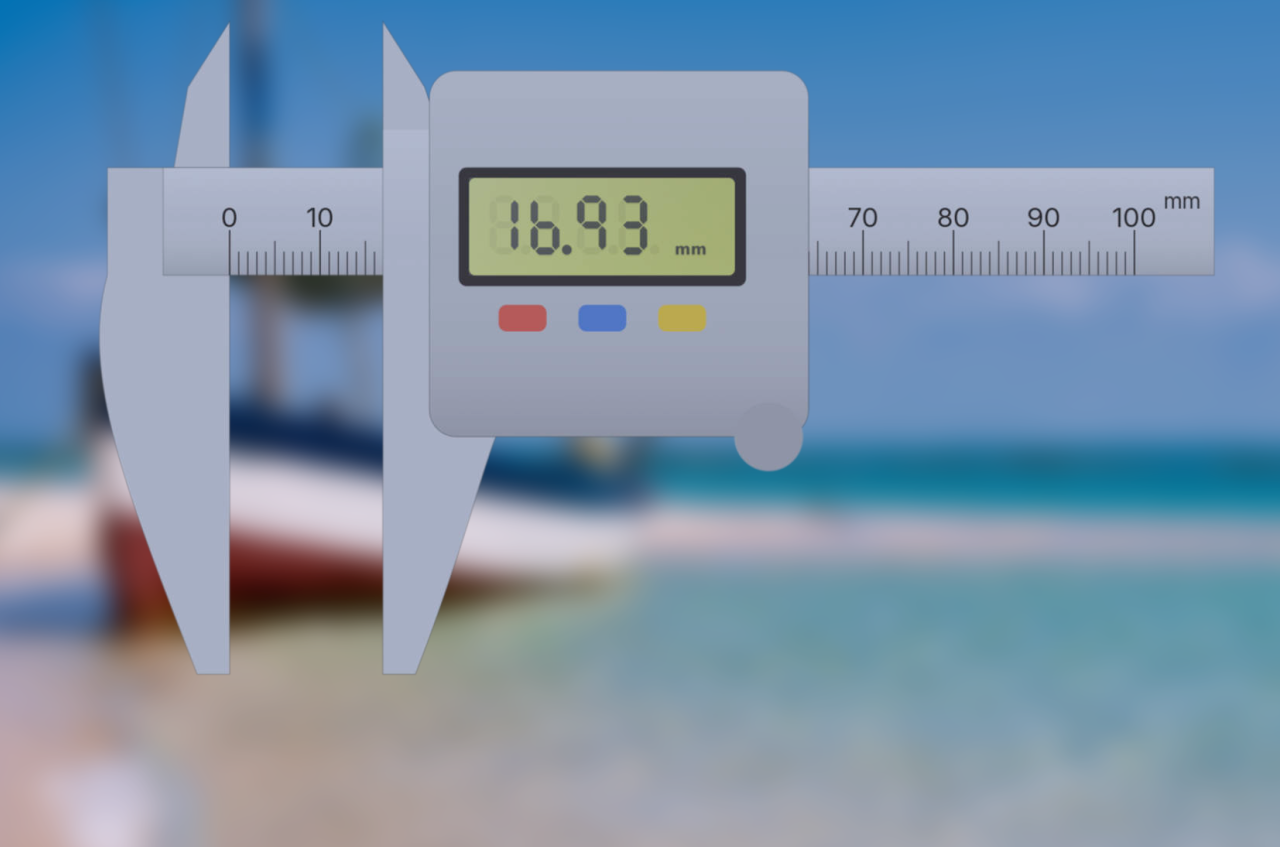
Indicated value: 16.93 mm
